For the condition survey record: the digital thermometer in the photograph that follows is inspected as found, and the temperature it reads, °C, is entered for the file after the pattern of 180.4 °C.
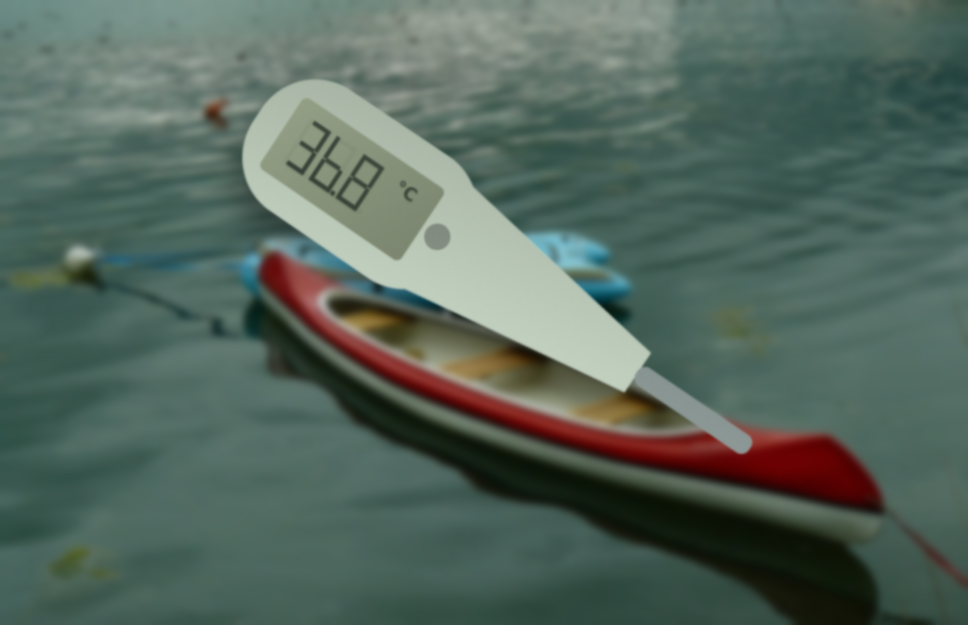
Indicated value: 36.8 °C
